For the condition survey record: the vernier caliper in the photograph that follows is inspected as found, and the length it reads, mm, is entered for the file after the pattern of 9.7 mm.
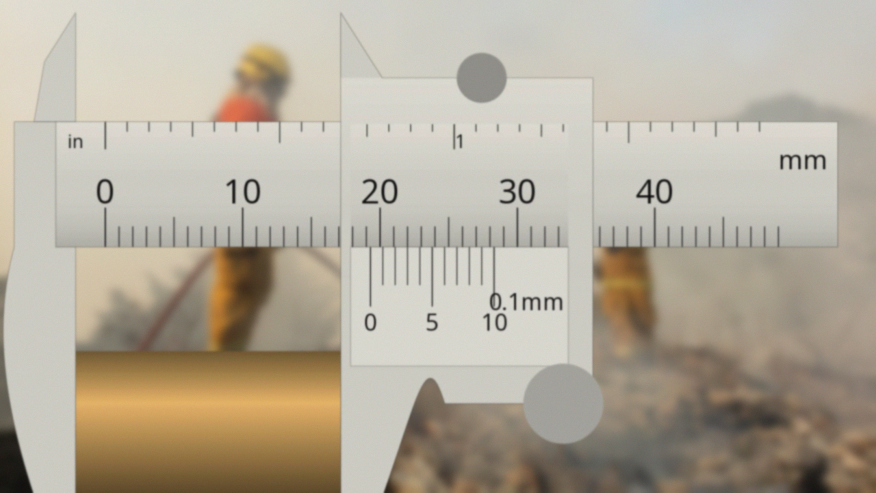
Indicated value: 19.3 mm
